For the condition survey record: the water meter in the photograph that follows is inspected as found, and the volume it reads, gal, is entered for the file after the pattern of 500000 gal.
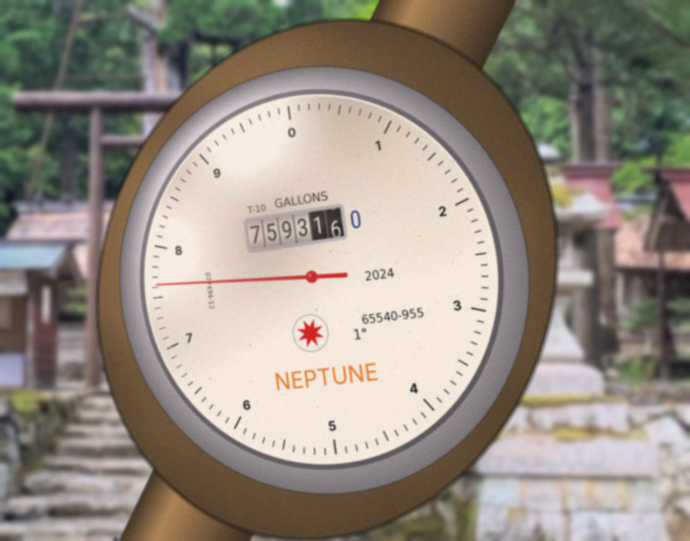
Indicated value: 7593157.6 gal
